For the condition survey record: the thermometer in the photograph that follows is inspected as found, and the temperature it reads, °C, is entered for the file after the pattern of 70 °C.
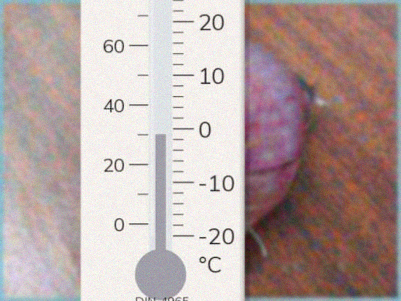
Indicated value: -1 °C
